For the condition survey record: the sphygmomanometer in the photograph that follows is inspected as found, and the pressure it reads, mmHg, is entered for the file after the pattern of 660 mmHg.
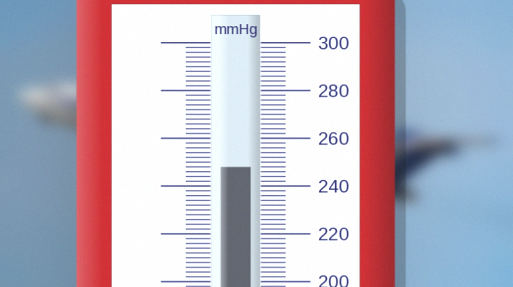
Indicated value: 248 mmHg
